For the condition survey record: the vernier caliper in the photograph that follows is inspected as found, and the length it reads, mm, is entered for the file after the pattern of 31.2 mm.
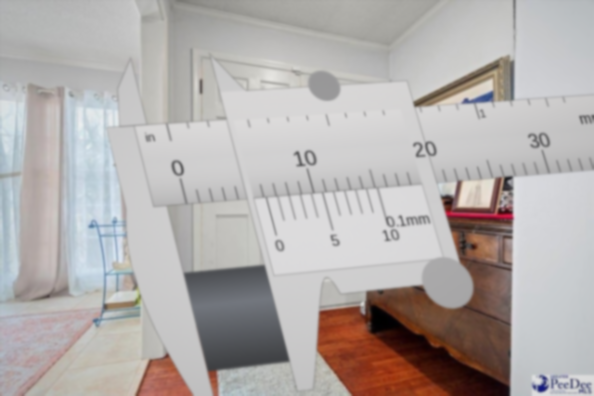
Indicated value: 6.2 mm
